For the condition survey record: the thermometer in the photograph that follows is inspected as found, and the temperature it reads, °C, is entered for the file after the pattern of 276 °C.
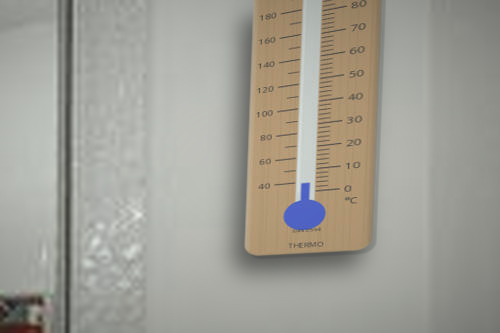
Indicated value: 4 °C
